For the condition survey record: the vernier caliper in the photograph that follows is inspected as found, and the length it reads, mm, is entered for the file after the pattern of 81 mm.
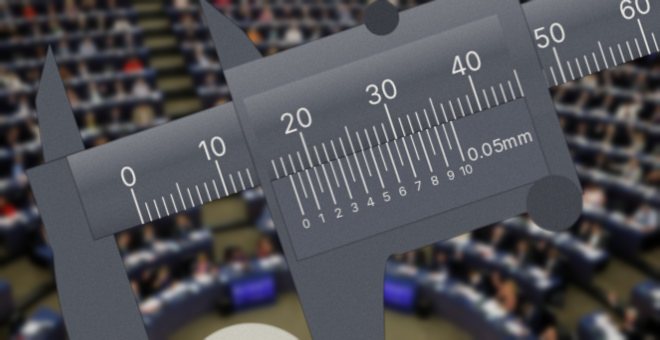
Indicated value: 17.4 mm
